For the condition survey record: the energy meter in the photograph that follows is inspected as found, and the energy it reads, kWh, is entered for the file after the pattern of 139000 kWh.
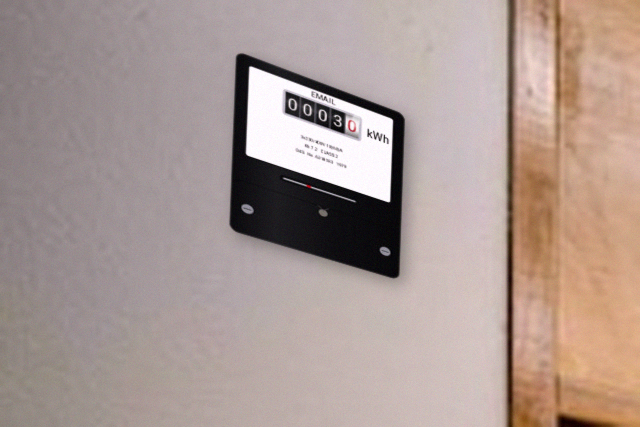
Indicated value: 3.0 kWh
